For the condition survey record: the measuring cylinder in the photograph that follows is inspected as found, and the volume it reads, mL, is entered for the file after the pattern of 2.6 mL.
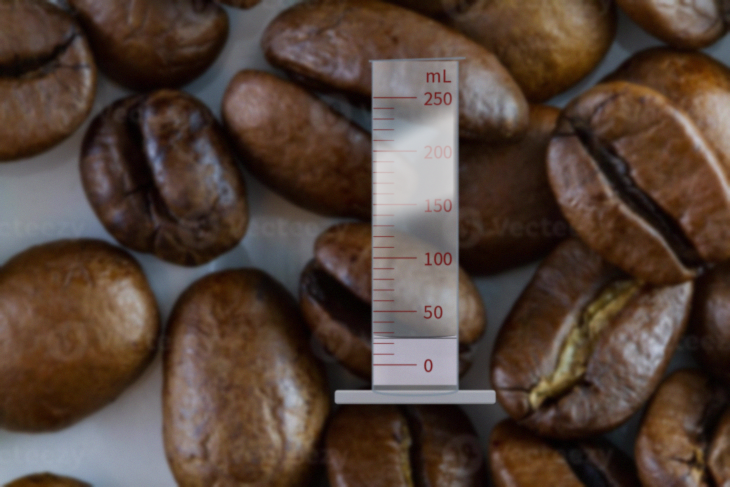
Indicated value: 25 mL
